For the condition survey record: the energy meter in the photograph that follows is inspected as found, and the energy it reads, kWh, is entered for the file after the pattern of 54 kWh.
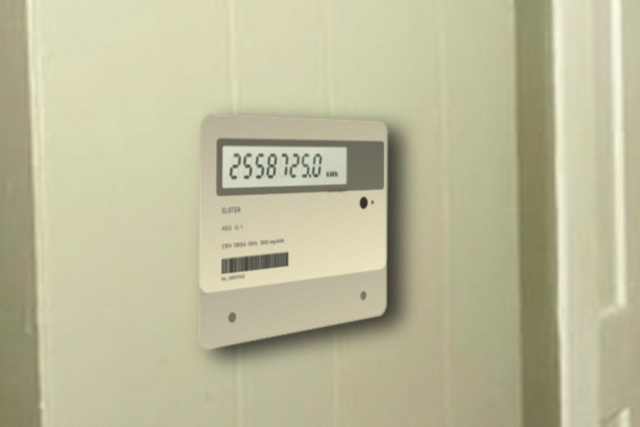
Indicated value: 2558725.0 kWh
